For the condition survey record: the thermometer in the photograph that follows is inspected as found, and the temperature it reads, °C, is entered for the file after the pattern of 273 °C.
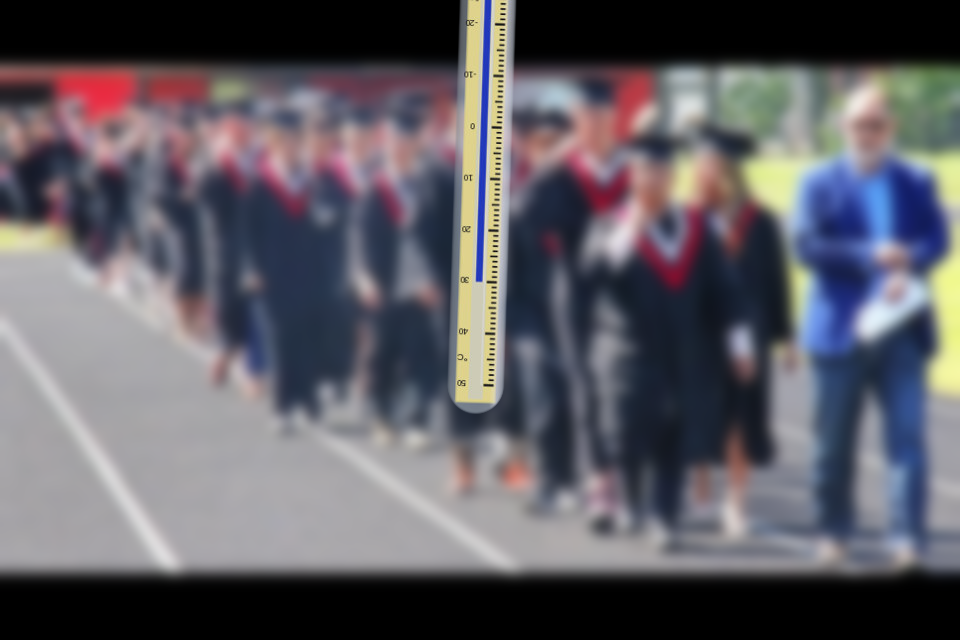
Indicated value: 30 °C
